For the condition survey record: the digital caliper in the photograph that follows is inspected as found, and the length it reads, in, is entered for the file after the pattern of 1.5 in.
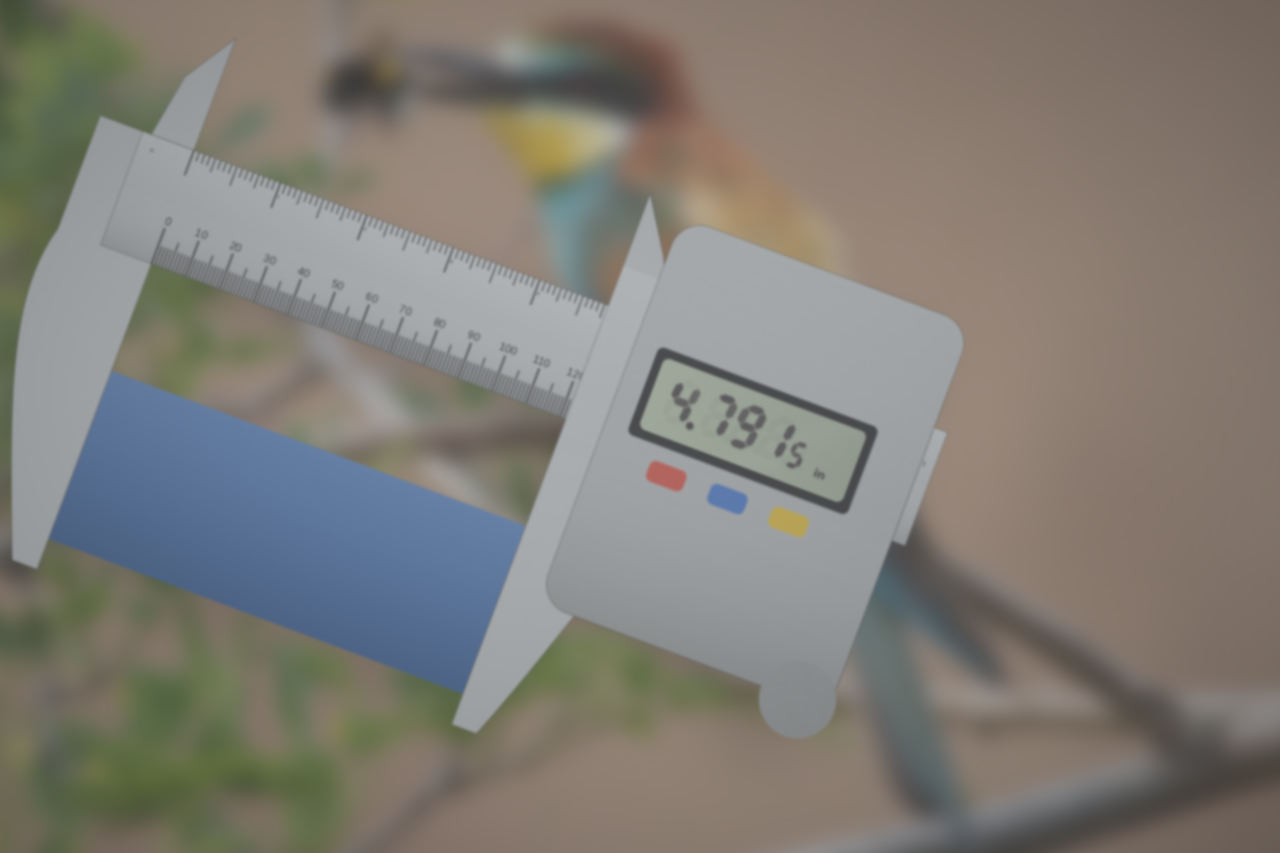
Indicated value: 4.7915 in
